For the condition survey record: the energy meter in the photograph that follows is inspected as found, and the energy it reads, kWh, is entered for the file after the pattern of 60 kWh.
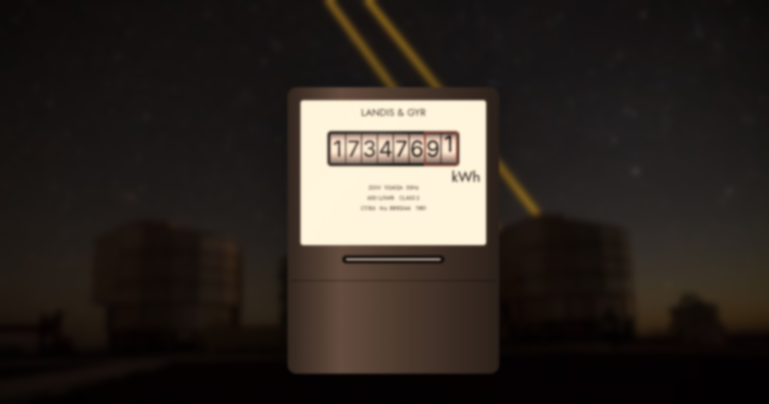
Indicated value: 173476.91 kWh
